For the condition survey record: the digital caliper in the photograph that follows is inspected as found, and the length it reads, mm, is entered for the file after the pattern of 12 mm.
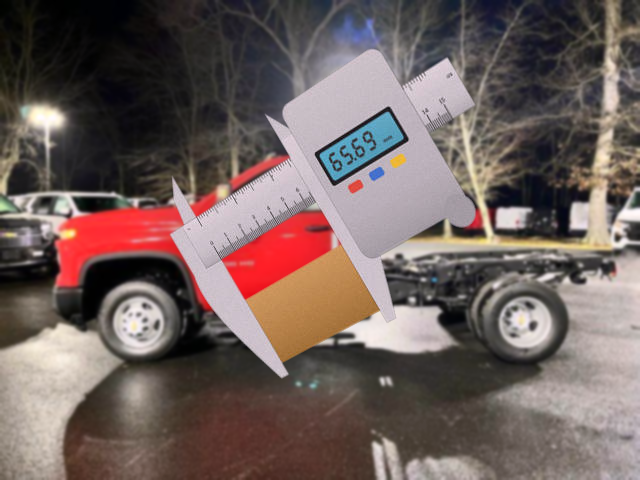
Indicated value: 65.69 mm
